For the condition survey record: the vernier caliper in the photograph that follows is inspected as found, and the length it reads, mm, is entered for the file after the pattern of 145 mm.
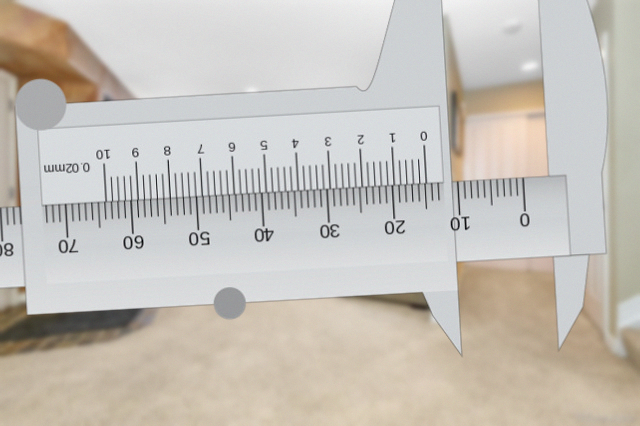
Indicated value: 14.8 mm
